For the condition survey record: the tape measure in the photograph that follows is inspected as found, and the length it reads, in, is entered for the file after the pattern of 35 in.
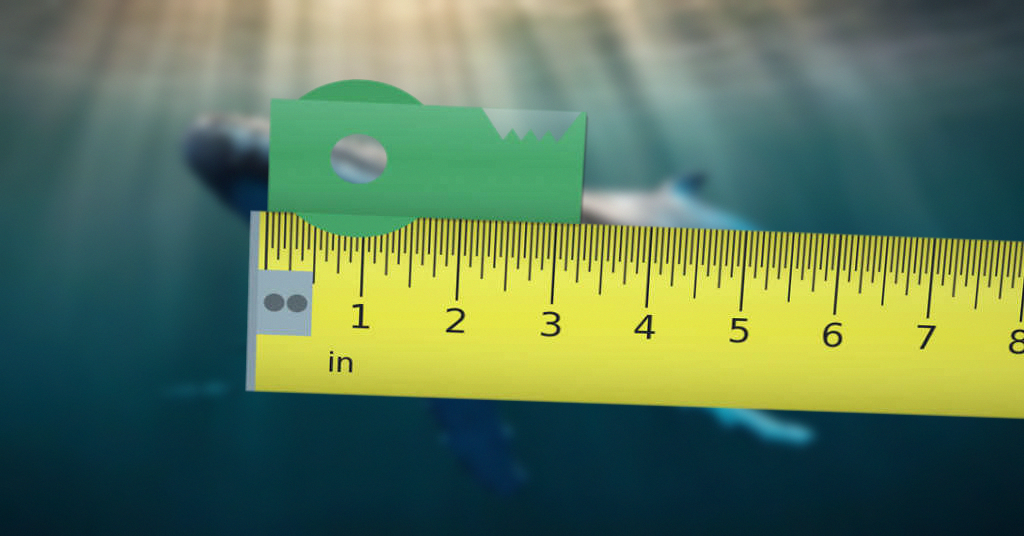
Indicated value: 3.25 in
